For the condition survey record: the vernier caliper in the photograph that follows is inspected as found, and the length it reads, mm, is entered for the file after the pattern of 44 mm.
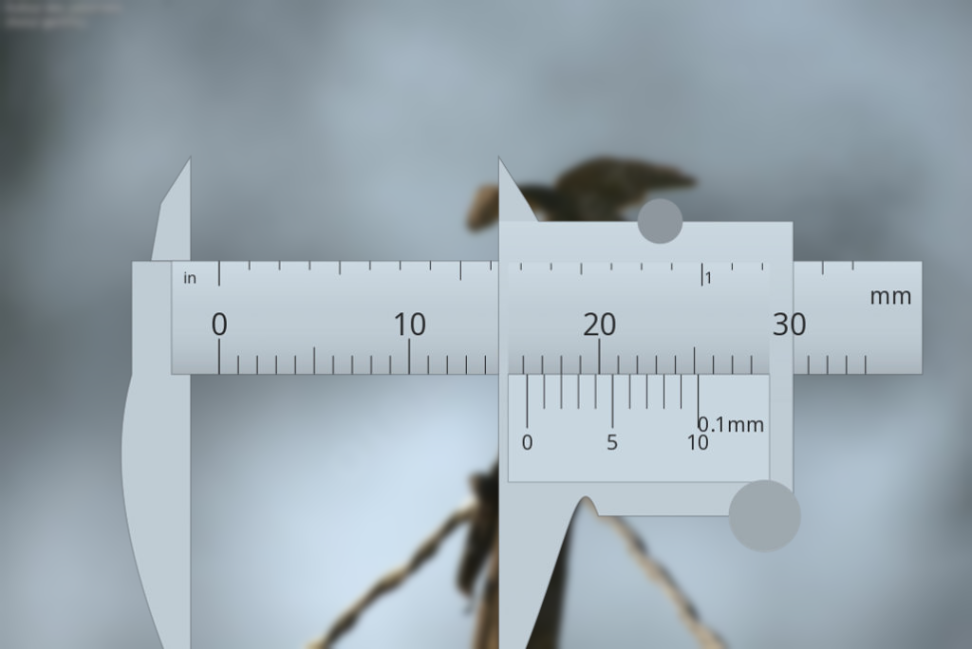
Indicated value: 16.2 mm
